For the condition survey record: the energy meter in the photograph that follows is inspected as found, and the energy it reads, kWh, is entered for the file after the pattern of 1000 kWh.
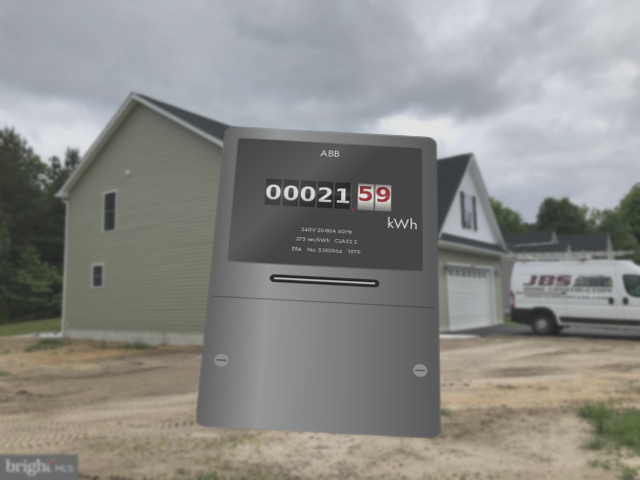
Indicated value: 21.59 kWh
